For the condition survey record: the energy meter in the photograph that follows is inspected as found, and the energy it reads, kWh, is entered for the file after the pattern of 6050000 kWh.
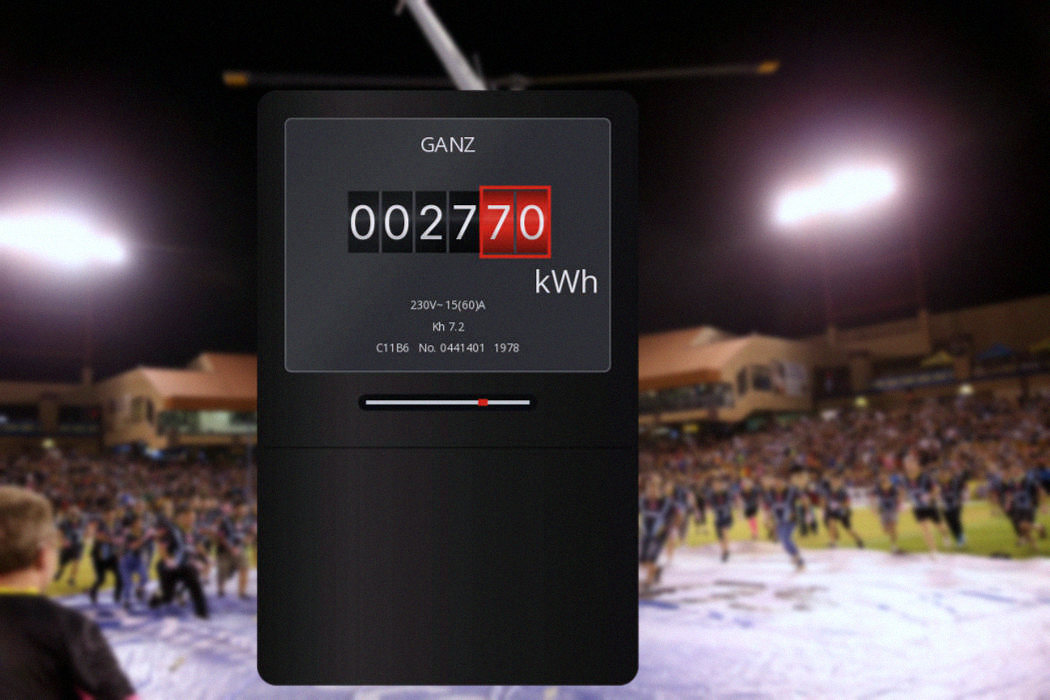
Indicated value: 27.70 kWh
